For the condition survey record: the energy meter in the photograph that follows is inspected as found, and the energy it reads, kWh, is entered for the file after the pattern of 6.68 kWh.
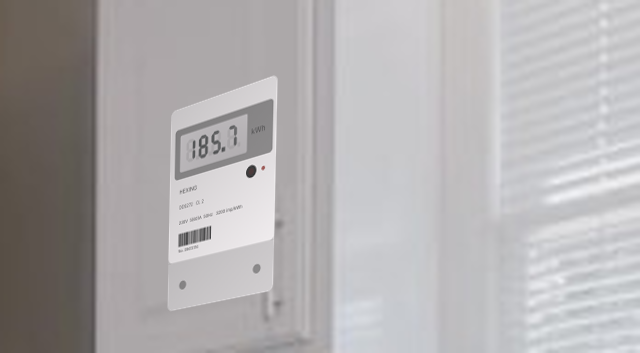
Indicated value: 185.7 kWh
